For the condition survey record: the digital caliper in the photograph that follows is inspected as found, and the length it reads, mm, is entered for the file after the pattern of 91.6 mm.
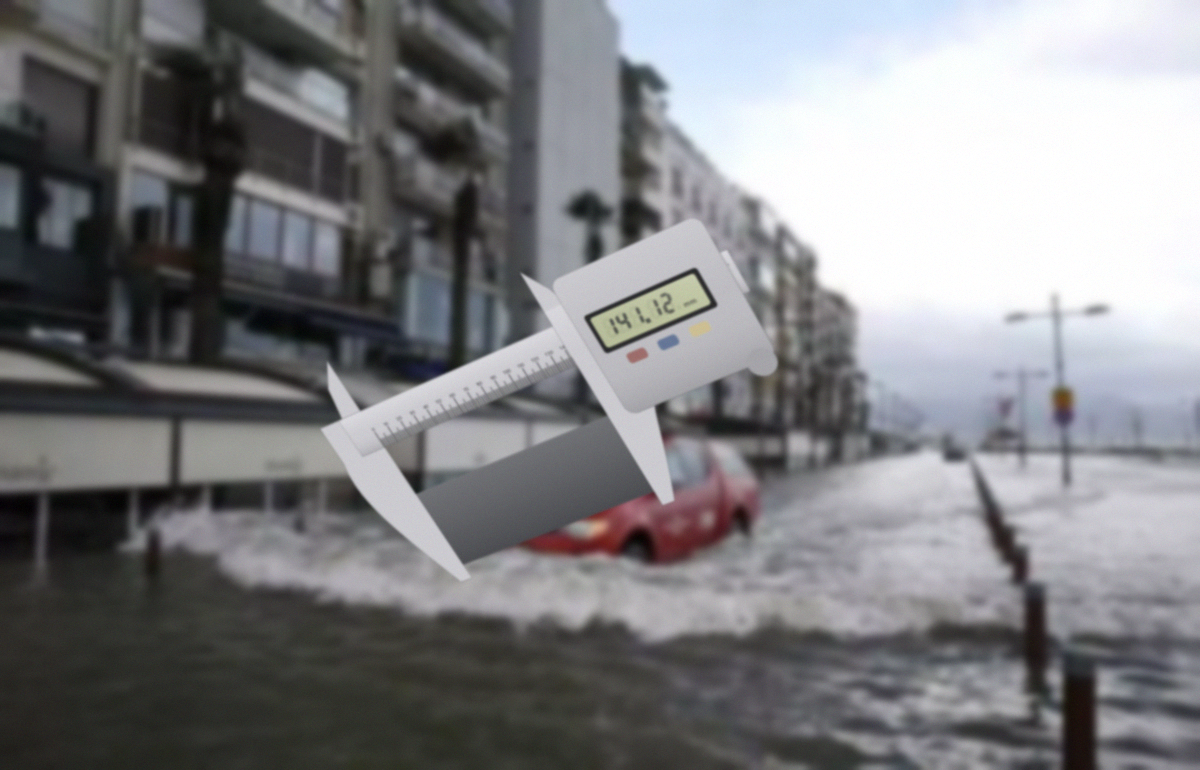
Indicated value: 141.12 mm
